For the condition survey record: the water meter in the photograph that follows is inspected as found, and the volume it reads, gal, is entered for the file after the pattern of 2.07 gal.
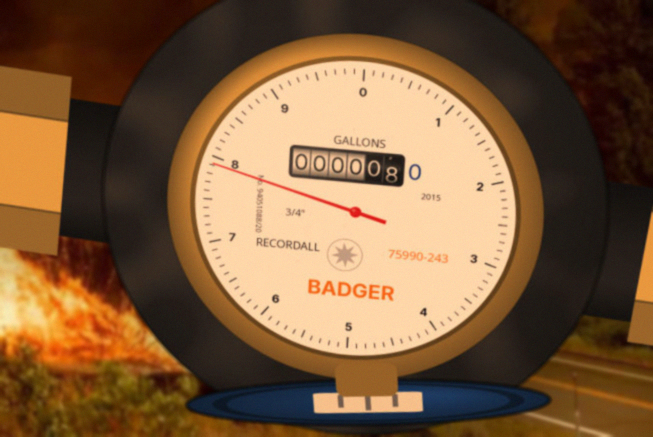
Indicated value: 77.9 gal
